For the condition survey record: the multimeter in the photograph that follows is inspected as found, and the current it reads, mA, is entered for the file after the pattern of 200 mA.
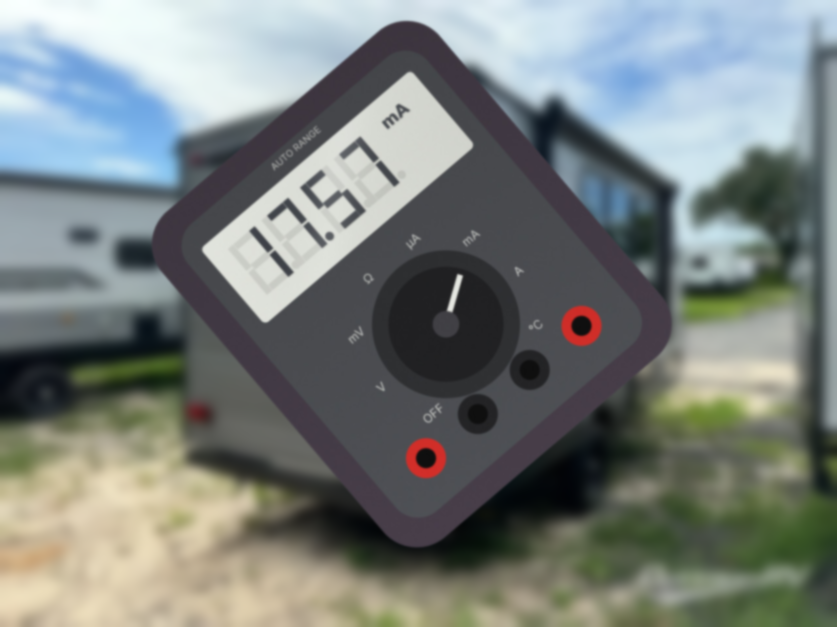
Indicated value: 17.57 mA
